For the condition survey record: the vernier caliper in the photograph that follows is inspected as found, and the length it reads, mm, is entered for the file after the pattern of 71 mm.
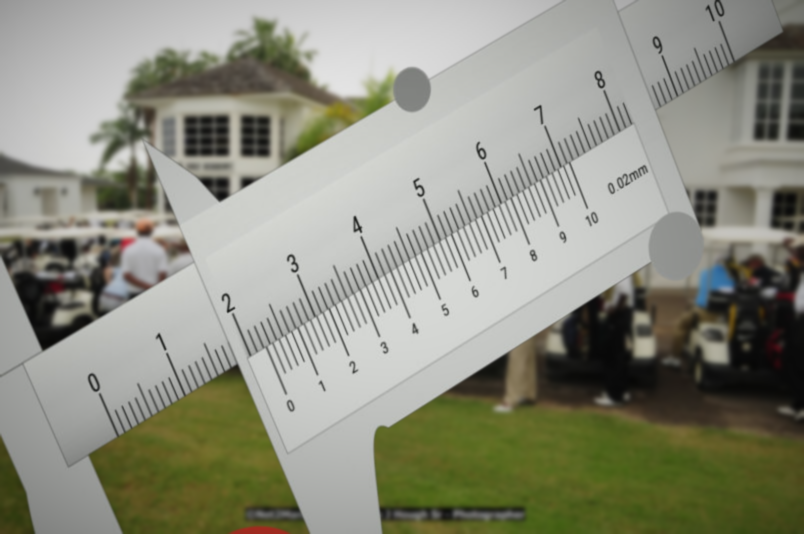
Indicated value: 22.4 mm
